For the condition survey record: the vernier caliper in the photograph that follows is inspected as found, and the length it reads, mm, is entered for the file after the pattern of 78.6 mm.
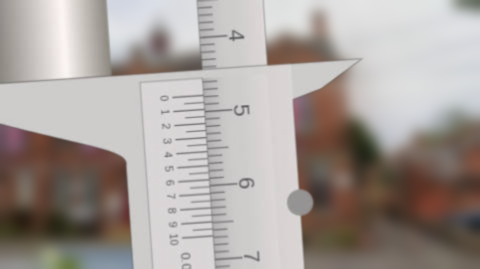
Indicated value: 47.8 mm
